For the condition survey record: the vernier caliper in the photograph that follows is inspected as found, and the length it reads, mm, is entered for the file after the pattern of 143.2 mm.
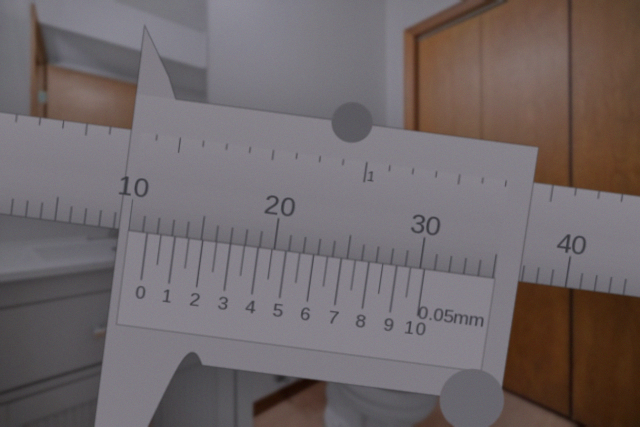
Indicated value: 11.3 mm
